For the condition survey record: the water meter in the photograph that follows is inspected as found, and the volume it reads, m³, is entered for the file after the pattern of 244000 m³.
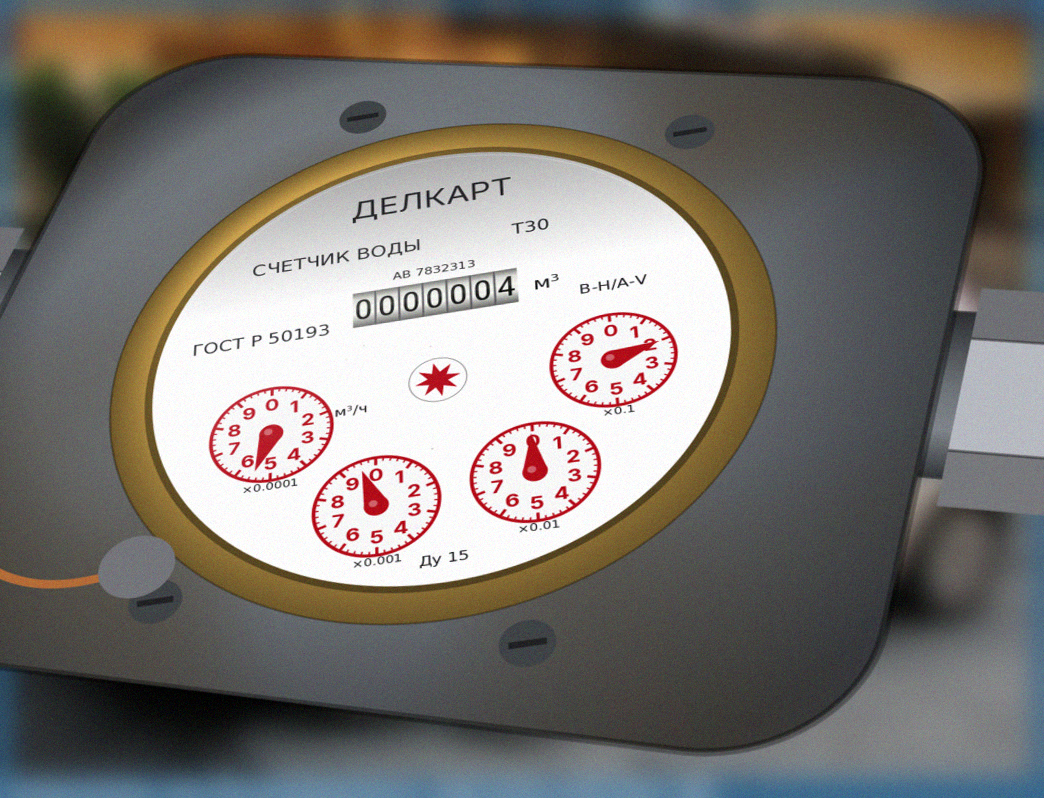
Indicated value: 4.1995 m³
